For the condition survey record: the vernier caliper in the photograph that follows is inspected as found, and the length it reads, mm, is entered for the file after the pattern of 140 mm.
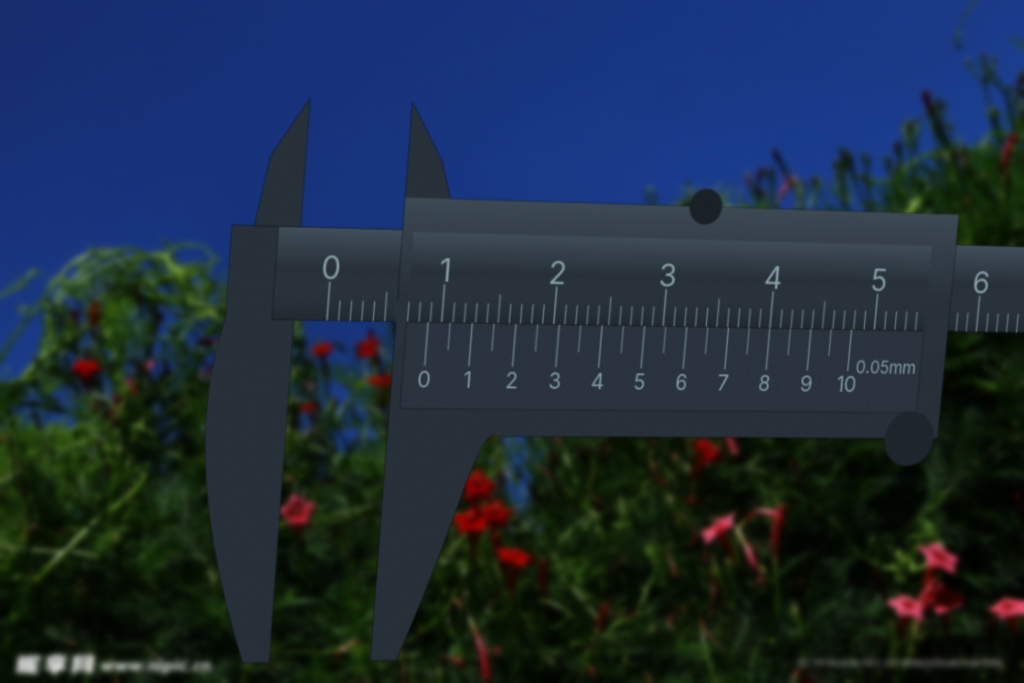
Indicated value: 8.8 mm
